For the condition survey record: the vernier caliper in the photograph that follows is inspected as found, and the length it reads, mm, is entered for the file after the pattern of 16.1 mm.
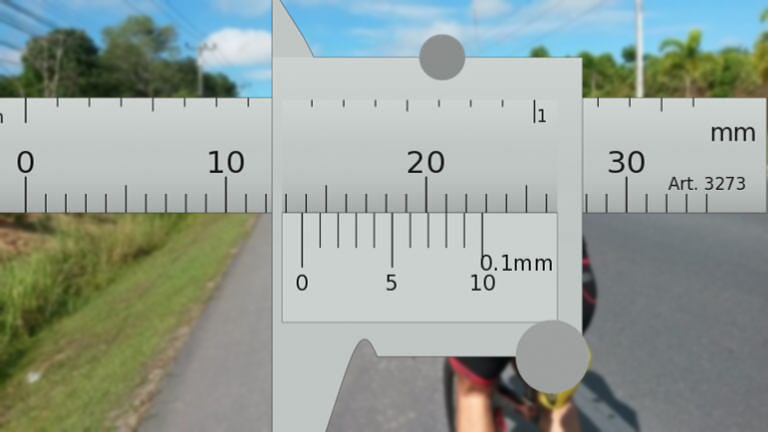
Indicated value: 13.8 mm
